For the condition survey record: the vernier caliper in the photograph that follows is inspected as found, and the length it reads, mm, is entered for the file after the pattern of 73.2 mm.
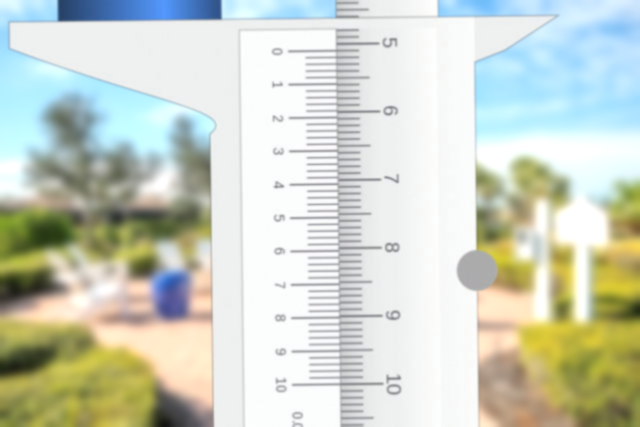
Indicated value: 51.0 mm
